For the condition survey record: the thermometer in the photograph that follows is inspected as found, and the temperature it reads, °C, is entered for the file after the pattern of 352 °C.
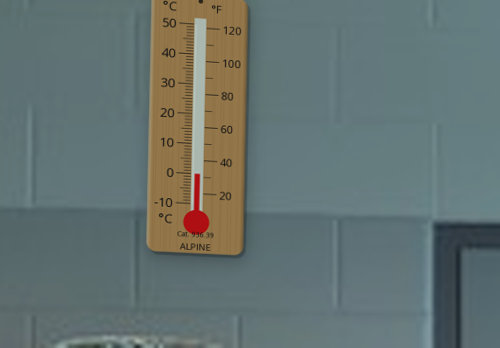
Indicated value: 0 °C
